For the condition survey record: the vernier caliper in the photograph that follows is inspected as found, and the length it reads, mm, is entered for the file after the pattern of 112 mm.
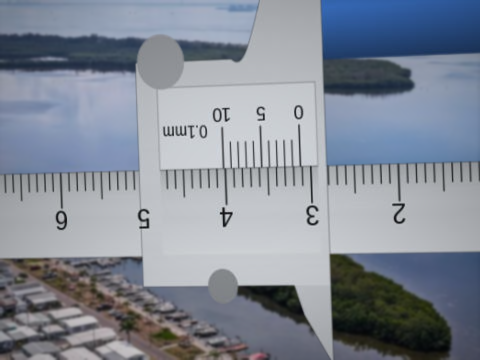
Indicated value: 31.2 mm
